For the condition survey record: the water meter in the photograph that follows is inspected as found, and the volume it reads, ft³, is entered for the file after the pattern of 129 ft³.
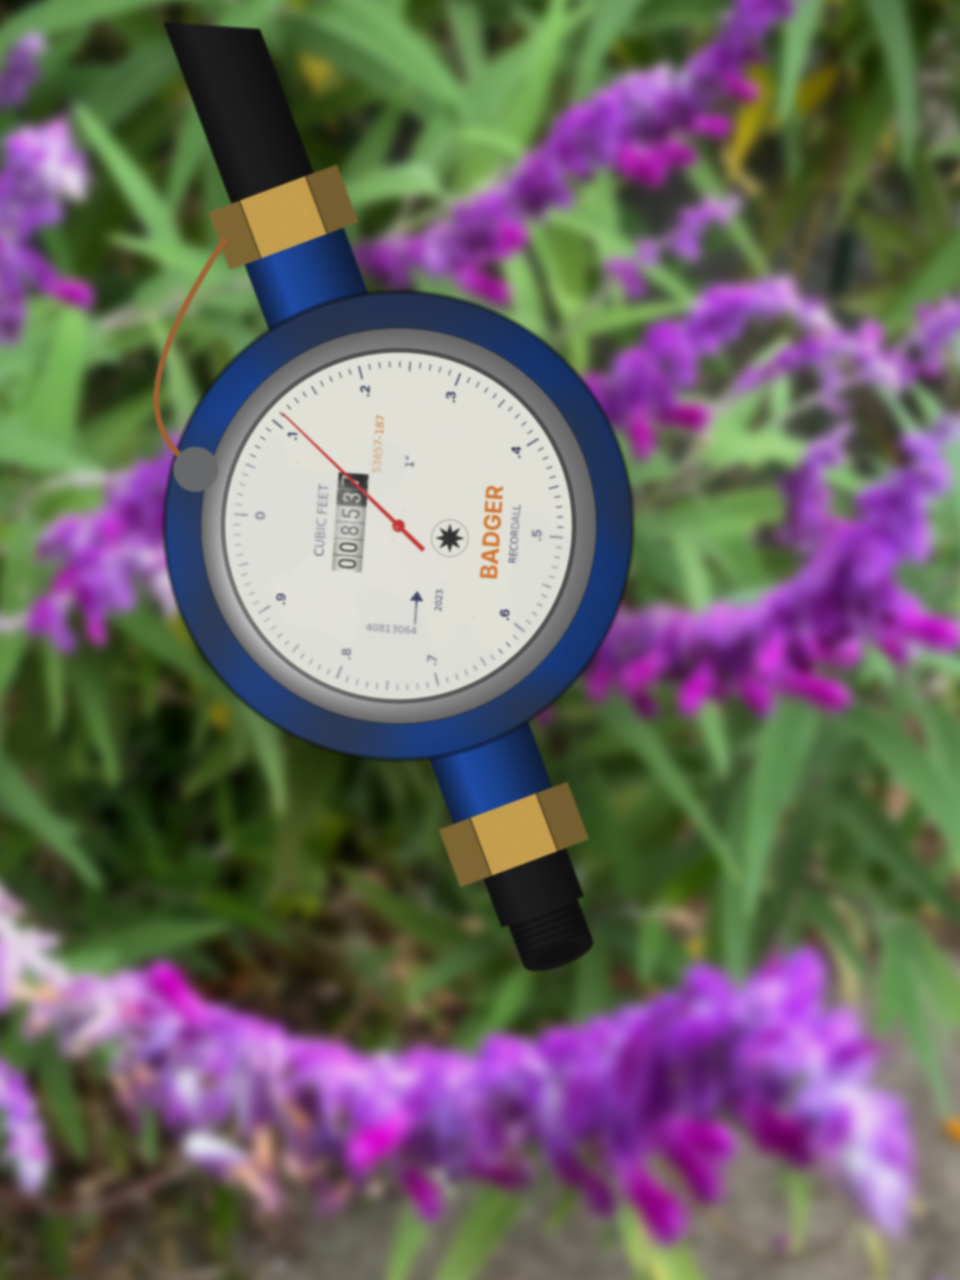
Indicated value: 8537.11 ft³
